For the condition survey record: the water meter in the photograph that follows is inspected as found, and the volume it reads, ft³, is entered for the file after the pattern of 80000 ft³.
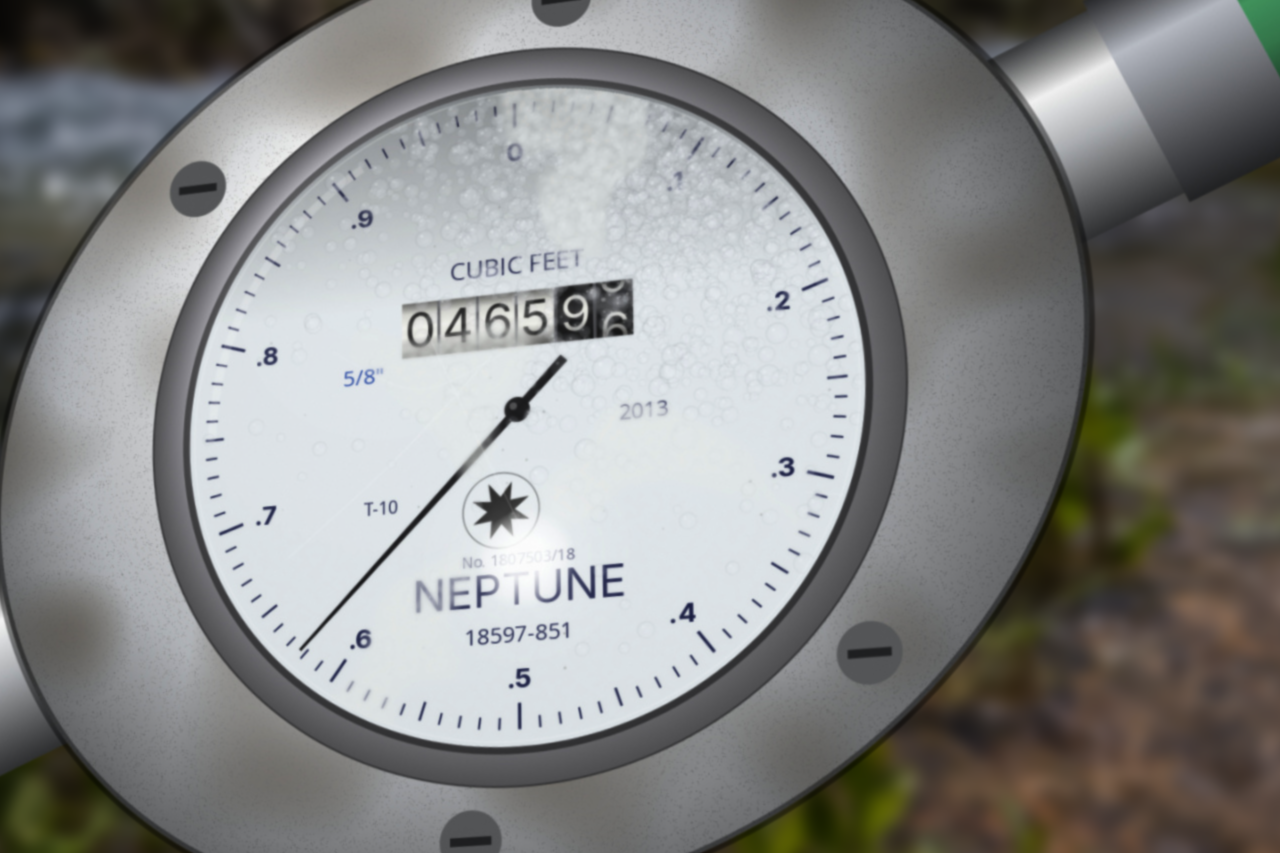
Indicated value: 46595.62 ft³
